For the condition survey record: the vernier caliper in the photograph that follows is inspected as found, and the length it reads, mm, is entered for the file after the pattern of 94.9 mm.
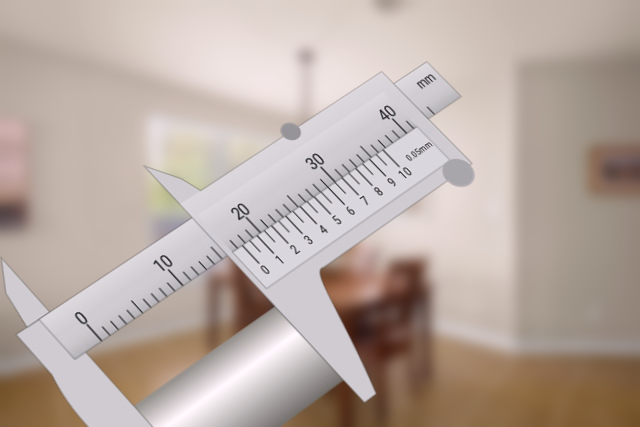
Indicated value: 17.6 mm
